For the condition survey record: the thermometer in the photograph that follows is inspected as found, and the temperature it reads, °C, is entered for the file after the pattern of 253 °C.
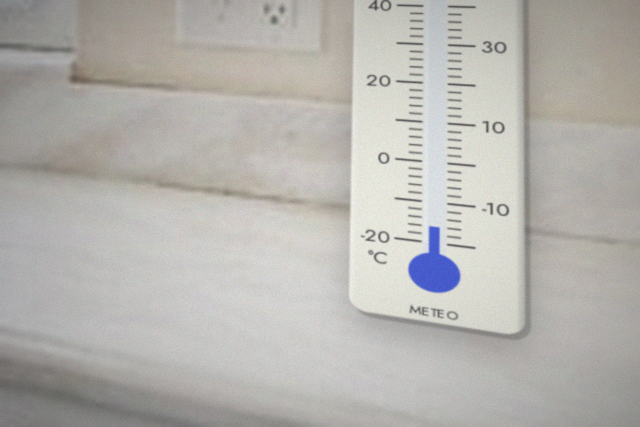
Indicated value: -16 °C
